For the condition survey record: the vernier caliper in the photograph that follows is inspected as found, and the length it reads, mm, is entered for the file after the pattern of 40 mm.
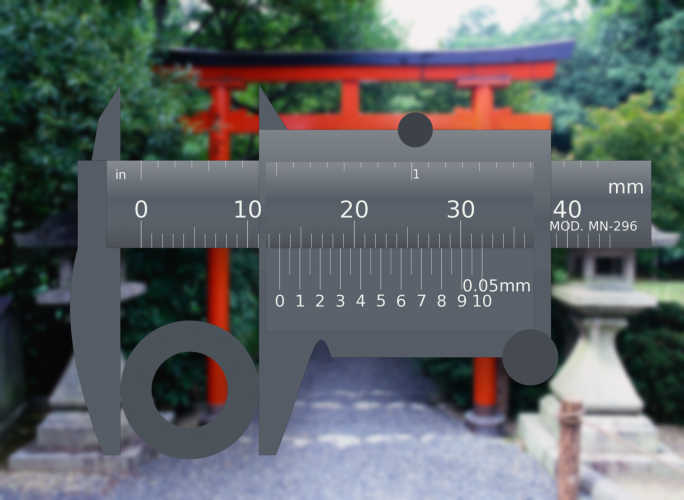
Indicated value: 13.0 mm
